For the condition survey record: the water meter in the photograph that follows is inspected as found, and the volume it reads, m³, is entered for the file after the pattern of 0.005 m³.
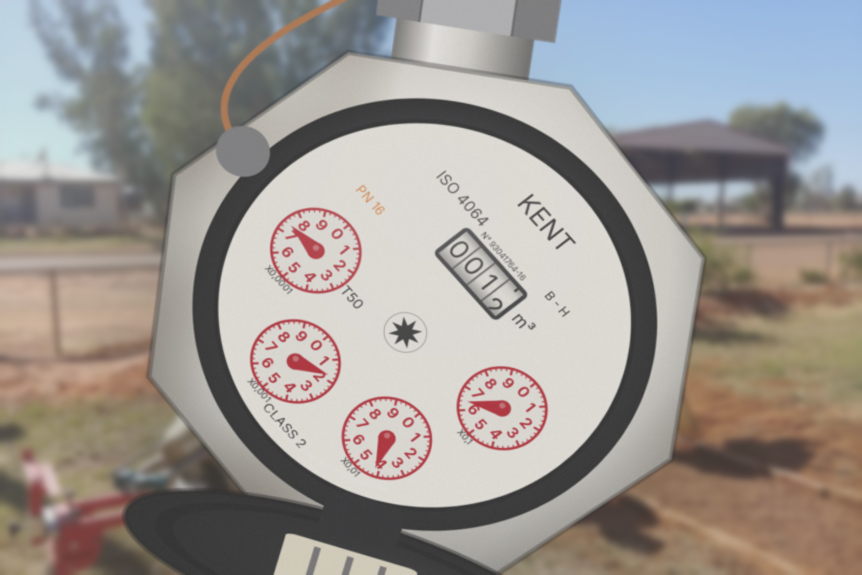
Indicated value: 11.6417 m³
